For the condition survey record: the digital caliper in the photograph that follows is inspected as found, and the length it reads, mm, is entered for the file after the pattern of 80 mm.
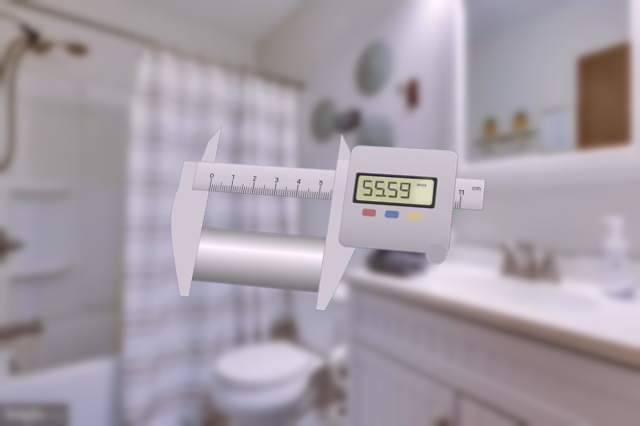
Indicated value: 55.59 mm
